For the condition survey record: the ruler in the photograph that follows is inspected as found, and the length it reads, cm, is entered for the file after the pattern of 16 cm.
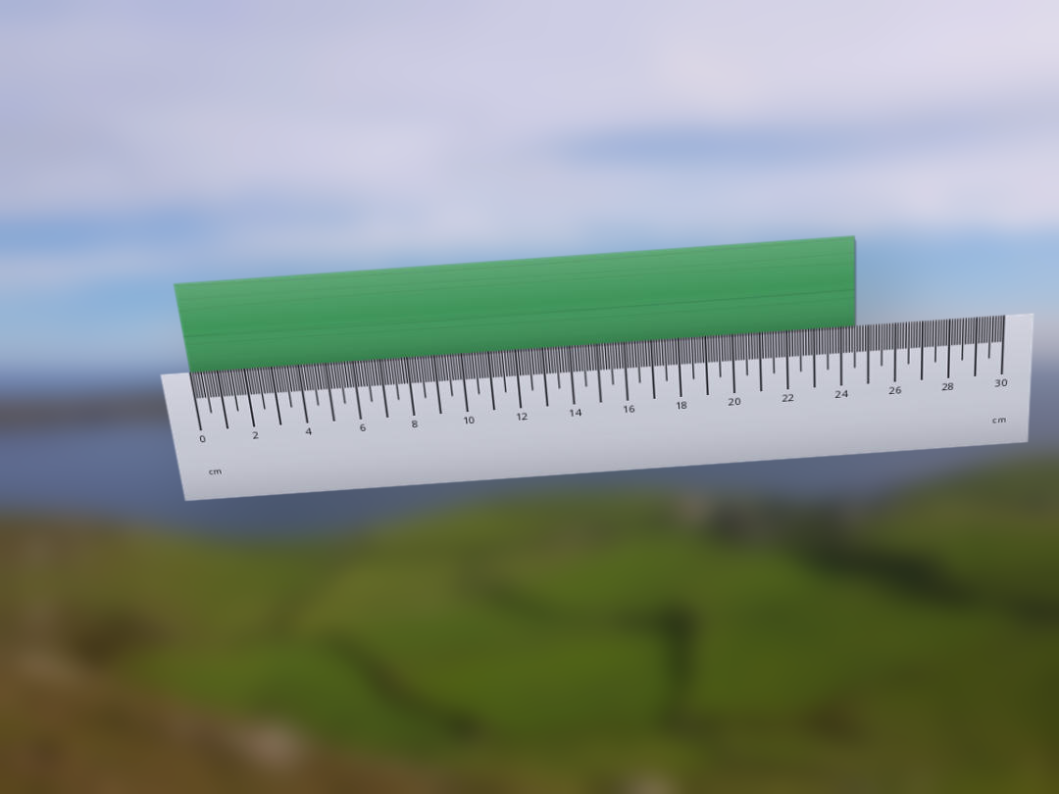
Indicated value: 24.5 cm
